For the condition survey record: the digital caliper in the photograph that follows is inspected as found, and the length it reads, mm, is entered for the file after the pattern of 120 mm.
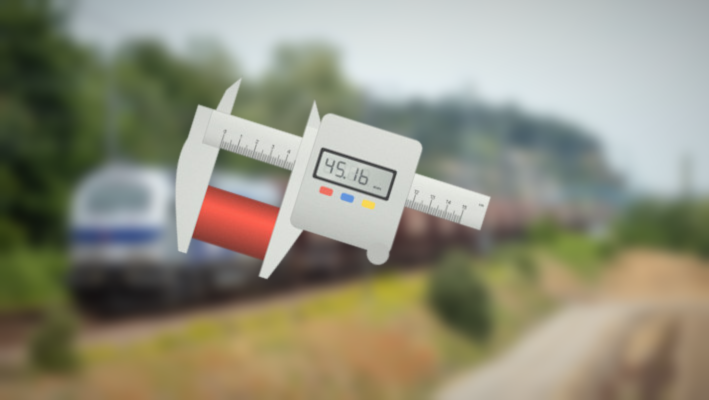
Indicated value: 45.16 mm
